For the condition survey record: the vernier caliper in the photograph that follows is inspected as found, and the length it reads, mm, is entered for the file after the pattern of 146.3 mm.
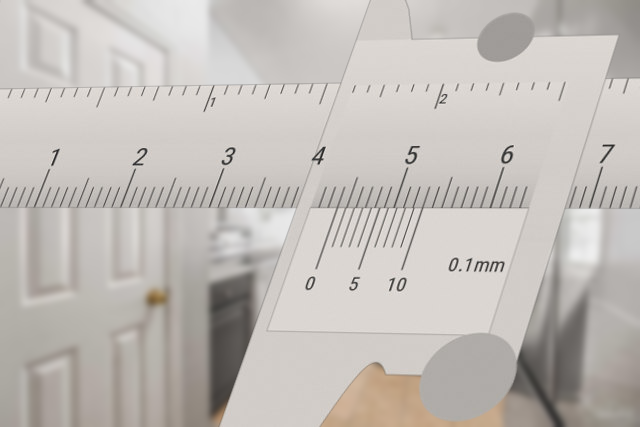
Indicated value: 44.0 mm
